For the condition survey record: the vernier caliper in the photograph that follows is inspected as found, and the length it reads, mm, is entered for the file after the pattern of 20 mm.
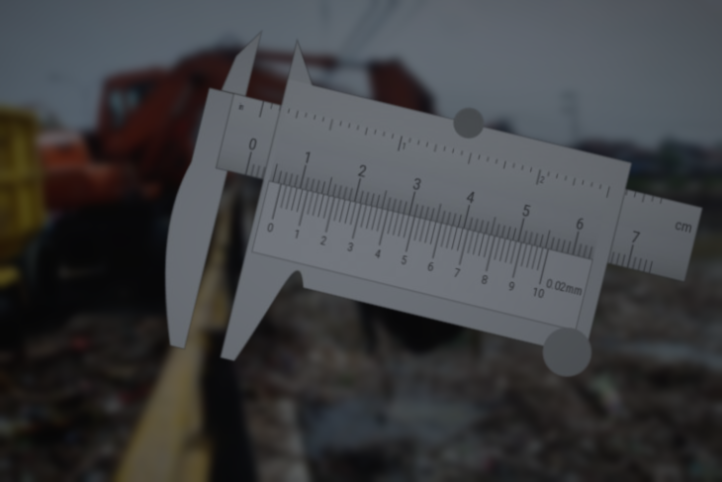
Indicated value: 6.5 mm
